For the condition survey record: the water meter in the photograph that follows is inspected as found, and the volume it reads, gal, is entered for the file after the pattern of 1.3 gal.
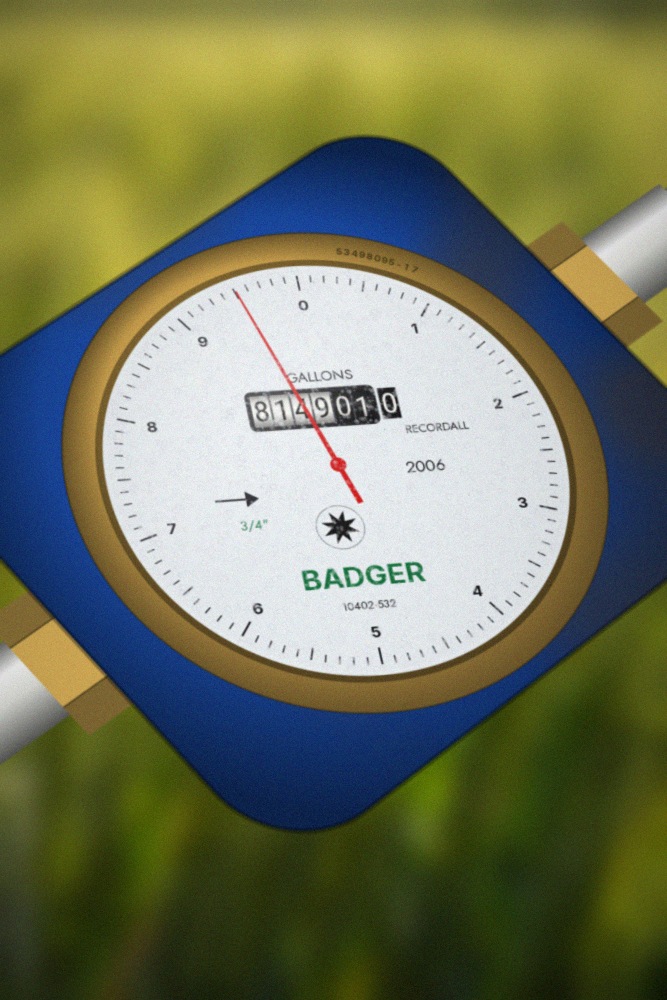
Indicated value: 8149009.5 gal
